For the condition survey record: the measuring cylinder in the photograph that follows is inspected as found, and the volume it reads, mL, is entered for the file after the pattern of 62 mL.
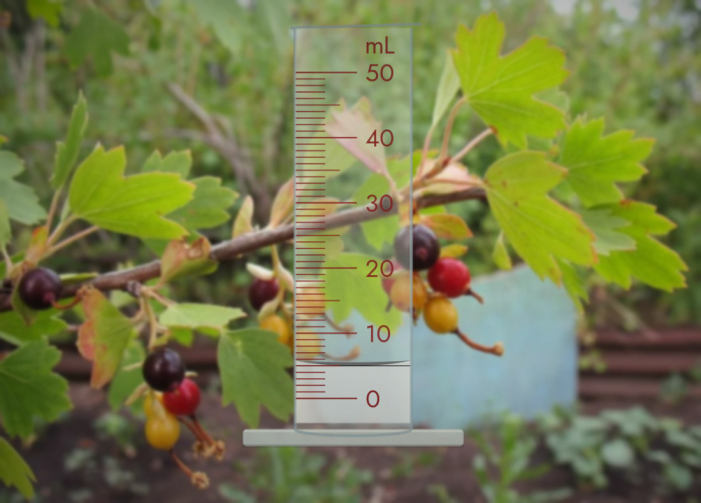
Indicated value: 5 mL
